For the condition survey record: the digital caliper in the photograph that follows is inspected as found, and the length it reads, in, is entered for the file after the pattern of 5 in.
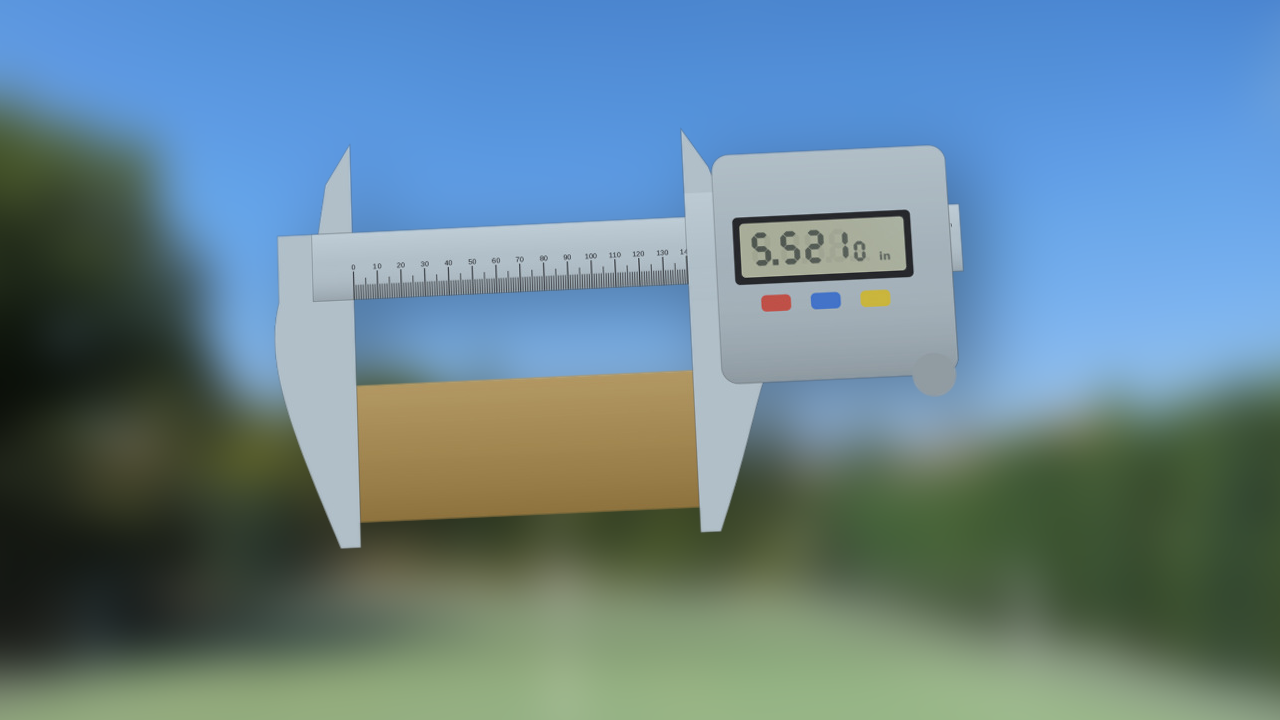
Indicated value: 5.5210 in
